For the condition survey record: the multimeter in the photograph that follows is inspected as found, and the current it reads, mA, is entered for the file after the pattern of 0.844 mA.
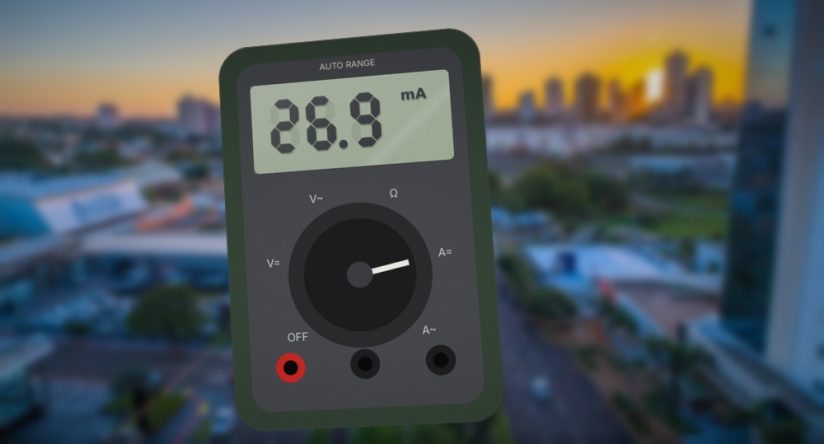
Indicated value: 26.9 mA
